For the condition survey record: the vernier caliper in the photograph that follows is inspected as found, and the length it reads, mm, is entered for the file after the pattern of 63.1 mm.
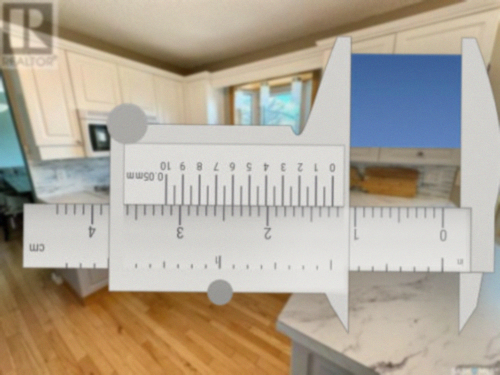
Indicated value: 12.6 mm
